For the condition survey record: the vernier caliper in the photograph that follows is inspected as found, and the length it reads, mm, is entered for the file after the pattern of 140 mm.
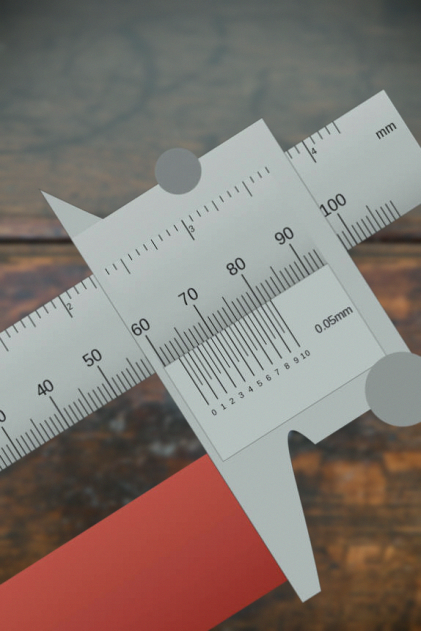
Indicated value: 62.8 mm
